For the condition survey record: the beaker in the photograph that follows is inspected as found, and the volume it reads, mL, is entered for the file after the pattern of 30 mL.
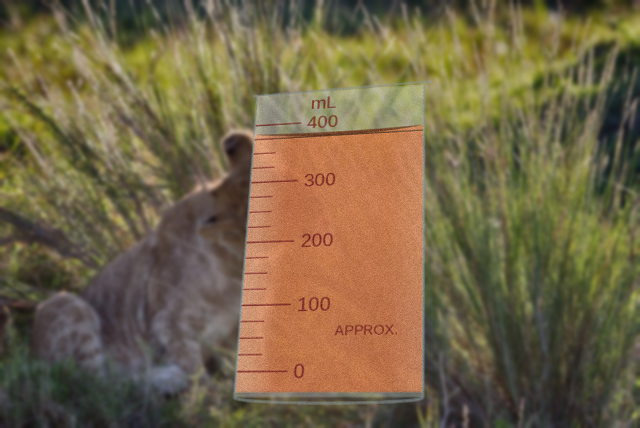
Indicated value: 375 mL
